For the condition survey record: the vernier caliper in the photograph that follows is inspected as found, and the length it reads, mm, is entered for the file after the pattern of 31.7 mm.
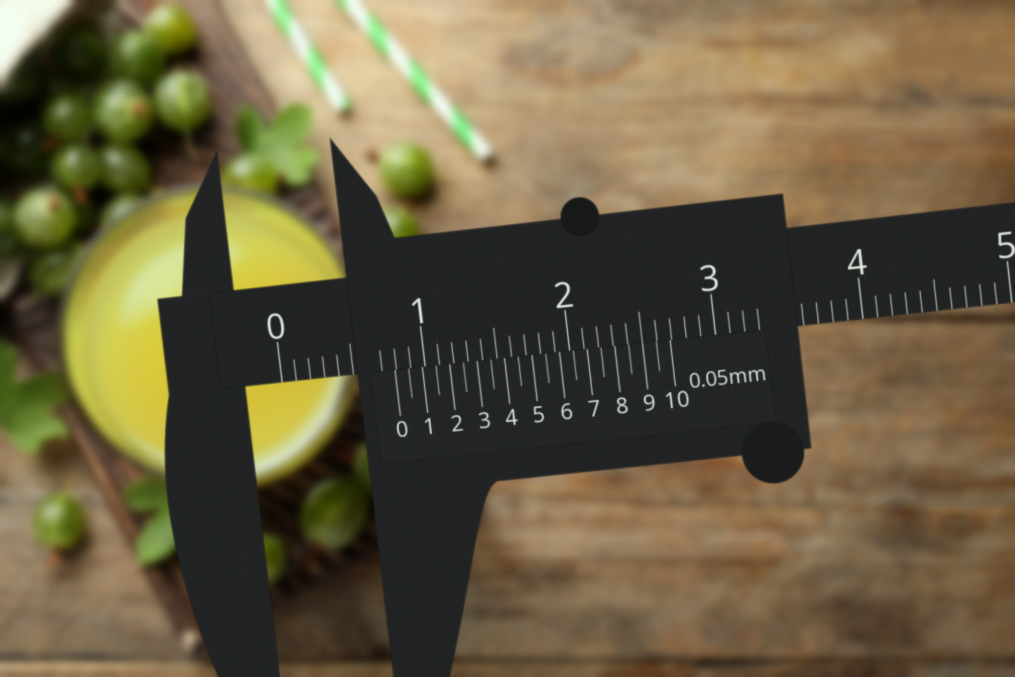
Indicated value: 7.9 mm
